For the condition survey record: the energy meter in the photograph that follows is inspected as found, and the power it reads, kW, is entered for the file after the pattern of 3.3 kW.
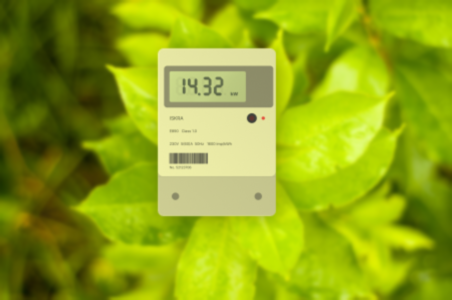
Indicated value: 14.32 kW
